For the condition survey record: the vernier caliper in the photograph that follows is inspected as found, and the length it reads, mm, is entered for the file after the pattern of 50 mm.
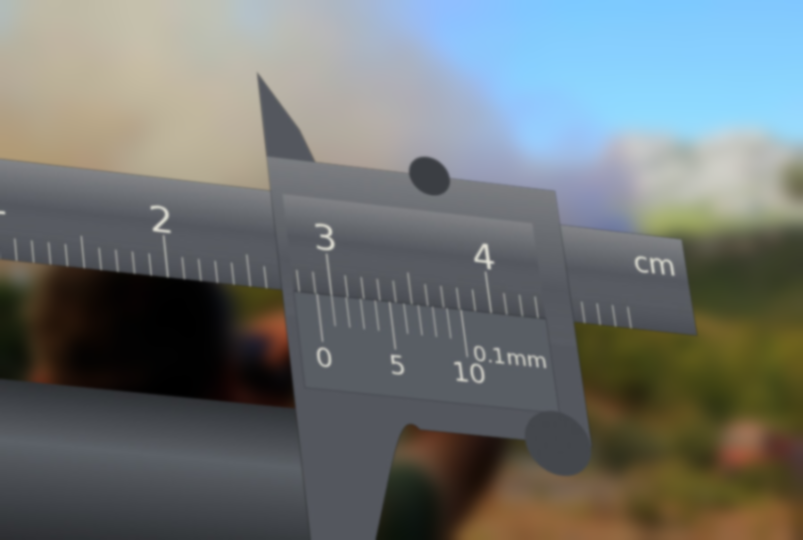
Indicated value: 29.1 mm
